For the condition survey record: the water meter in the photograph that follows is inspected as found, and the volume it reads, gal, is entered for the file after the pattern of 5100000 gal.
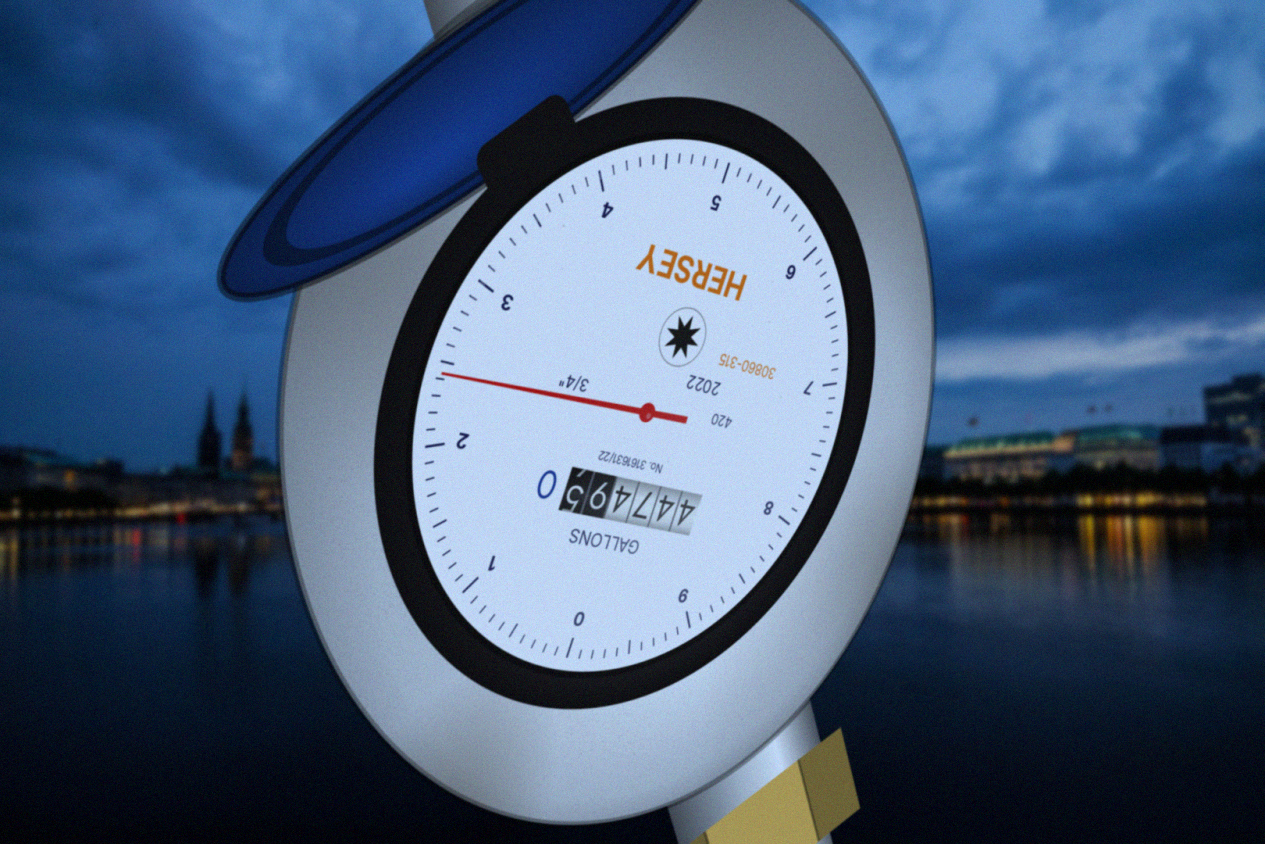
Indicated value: 4474952.4 gal
